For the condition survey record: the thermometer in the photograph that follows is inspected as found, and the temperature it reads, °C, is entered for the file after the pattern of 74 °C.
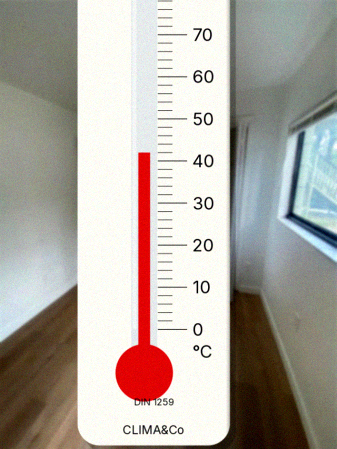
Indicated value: 42 °C
